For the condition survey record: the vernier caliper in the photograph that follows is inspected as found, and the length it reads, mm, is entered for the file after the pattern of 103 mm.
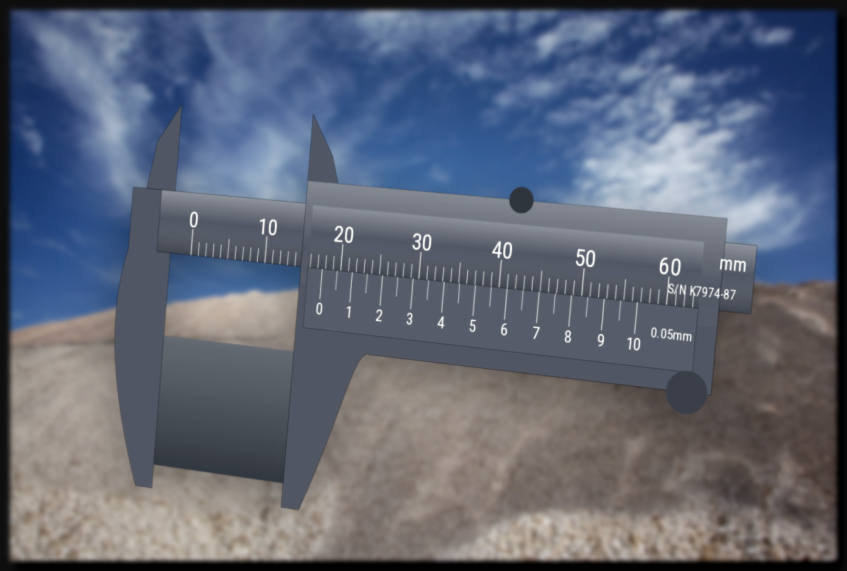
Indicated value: 17.6 mm
